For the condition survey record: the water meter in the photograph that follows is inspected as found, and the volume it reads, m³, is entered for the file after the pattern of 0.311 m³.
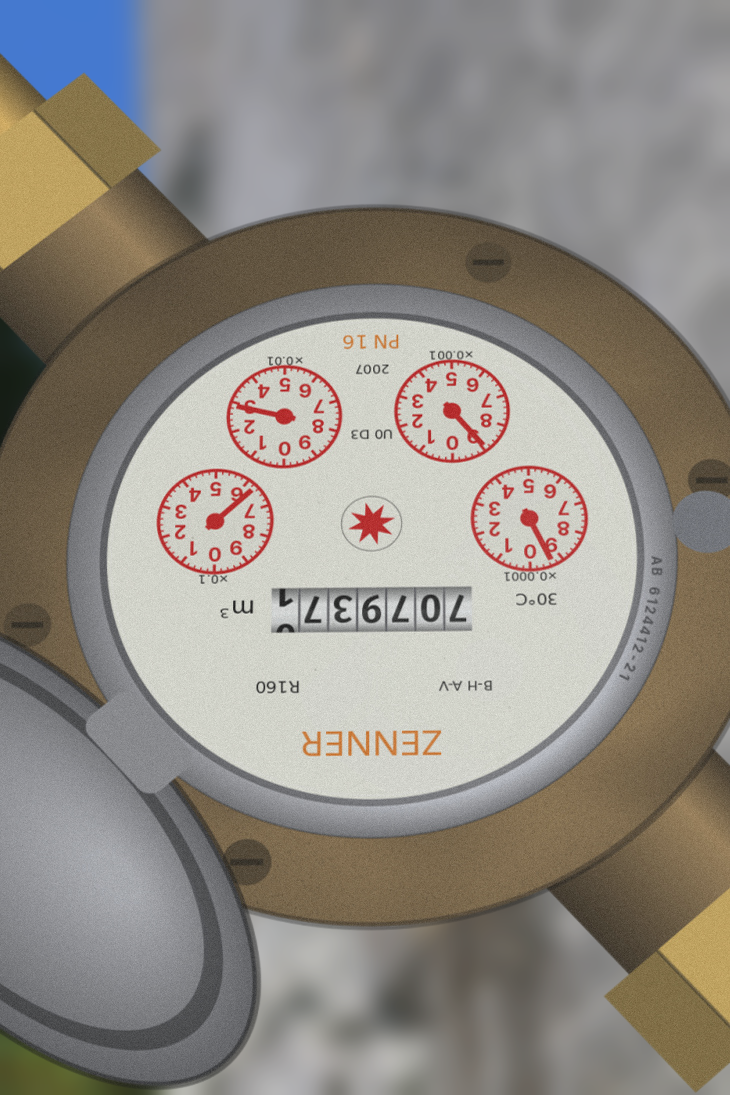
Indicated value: 7079370.6289 m³
